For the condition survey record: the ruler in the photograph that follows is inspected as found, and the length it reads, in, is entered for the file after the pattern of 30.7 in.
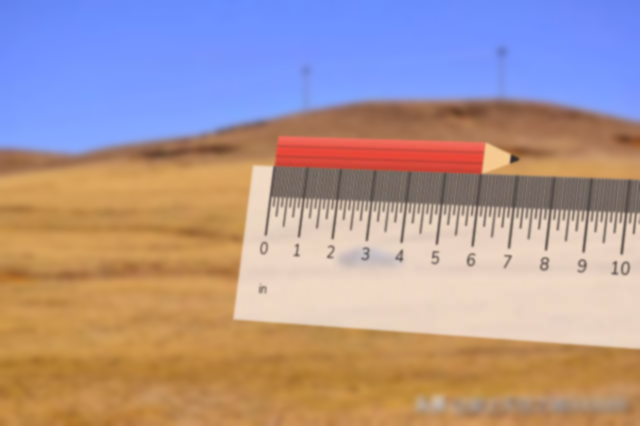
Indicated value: 7 in
